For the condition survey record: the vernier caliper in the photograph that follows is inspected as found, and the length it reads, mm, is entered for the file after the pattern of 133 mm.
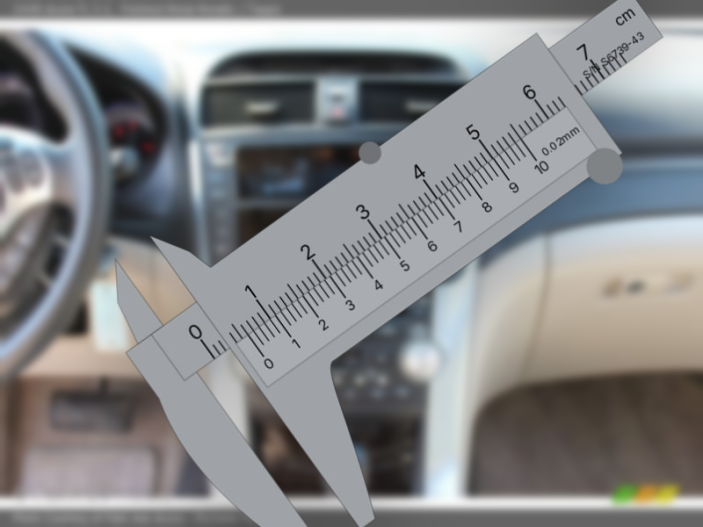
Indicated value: 6.0 mm
